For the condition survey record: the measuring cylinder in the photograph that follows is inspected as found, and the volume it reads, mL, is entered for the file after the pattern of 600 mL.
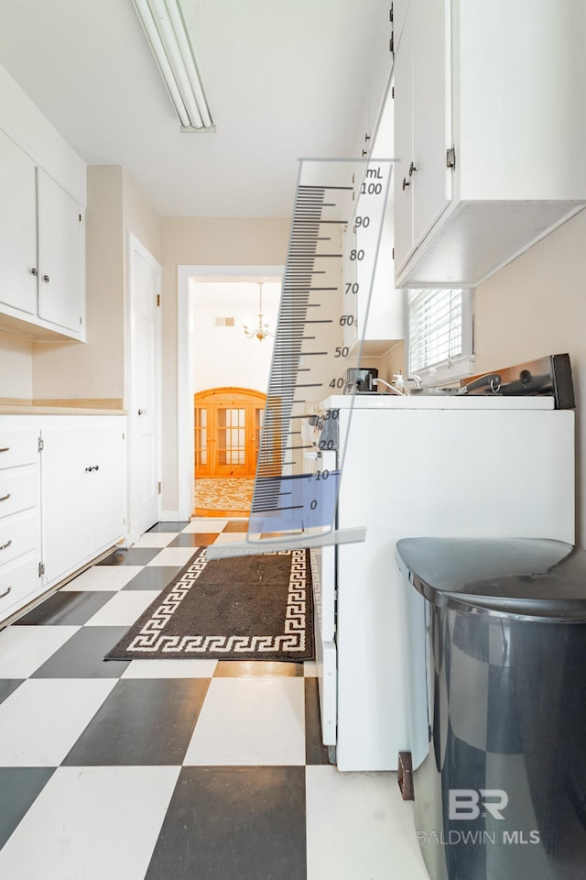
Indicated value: 10 mL
